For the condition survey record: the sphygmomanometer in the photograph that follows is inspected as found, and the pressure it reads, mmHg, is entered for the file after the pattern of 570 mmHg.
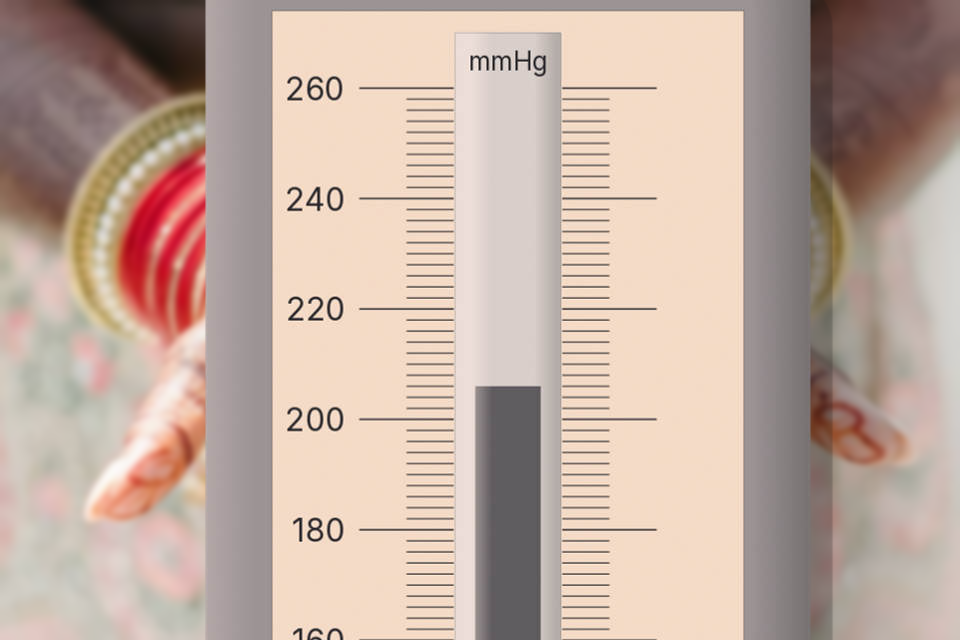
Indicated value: 206 mmHg
